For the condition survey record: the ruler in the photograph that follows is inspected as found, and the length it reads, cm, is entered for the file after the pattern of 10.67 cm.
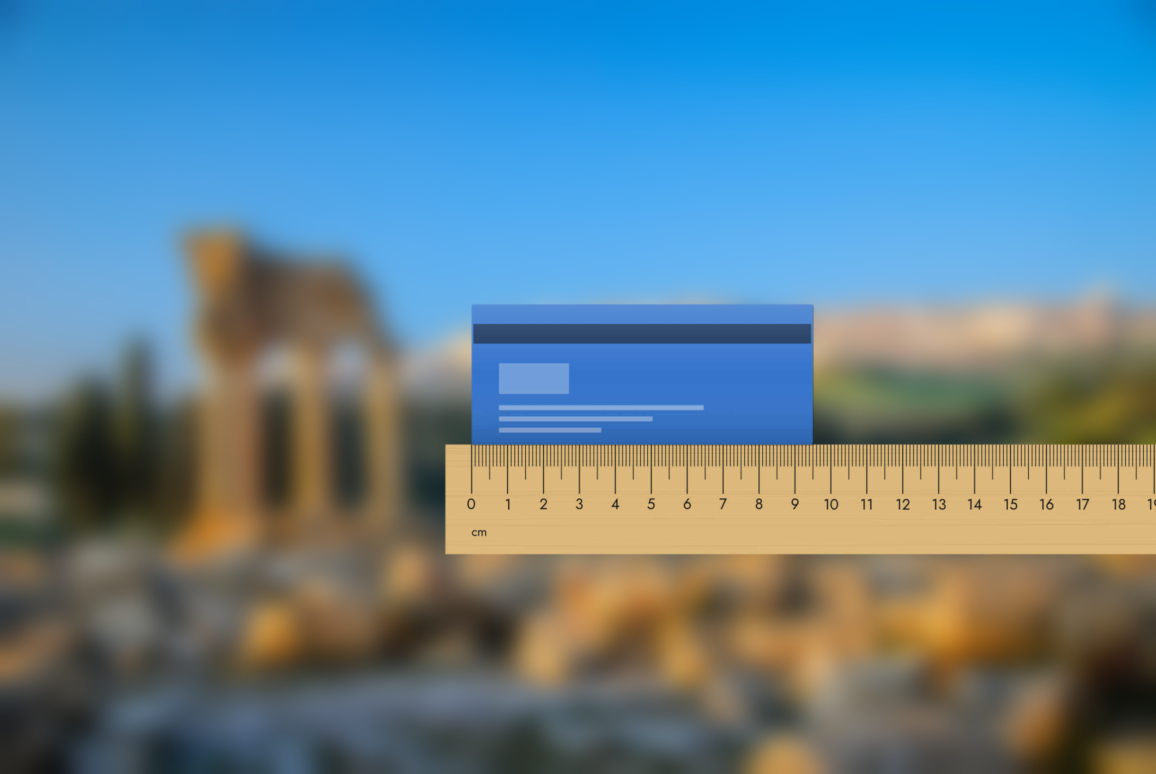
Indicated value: 9.5 cm
